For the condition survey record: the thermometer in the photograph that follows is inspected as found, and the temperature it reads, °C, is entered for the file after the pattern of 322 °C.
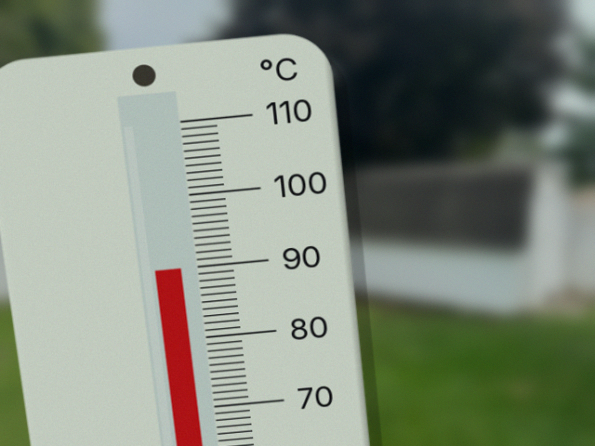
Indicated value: 90 °C
